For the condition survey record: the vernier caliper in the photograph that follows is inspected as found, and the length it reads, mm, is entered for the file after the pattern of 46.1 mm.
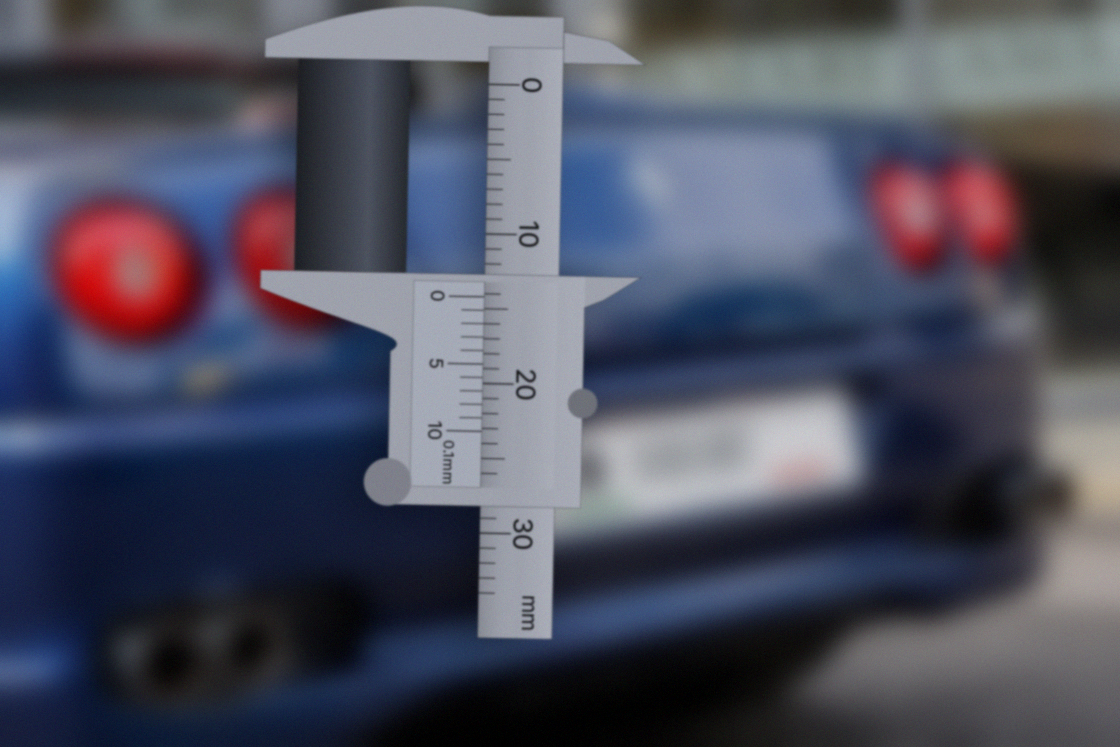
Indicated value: 14.2 mm
